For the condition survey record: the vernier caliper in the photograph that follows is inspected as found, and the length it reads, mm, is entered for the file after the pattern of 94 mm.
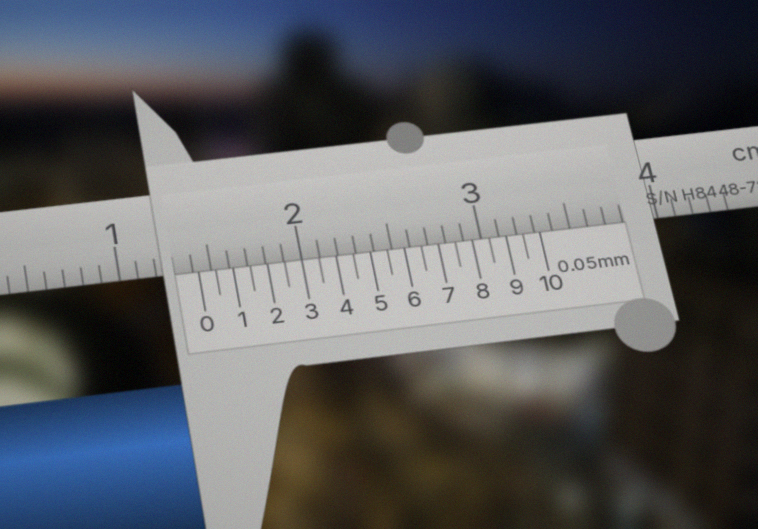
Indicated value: 14.3 mm
